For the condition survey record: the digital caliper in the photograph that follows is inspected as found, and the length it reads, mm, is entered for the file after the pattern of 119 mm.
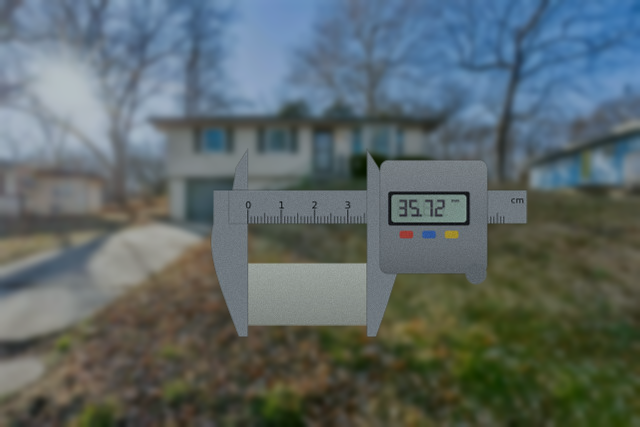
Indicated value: 35.72 mm
